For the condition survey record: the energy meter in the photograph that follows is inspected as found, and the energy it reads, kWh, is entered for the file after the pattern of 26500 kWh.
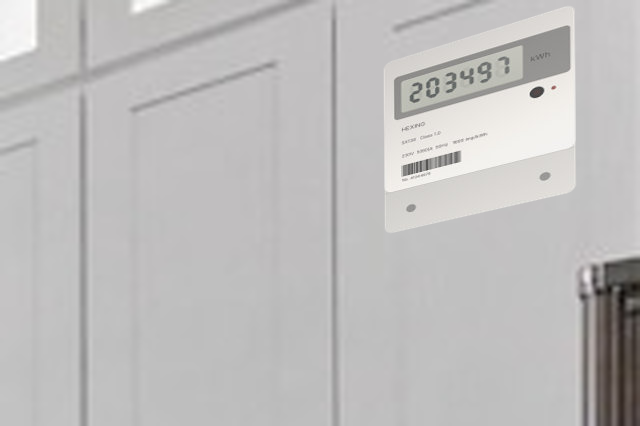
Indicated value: 203497 kWh
